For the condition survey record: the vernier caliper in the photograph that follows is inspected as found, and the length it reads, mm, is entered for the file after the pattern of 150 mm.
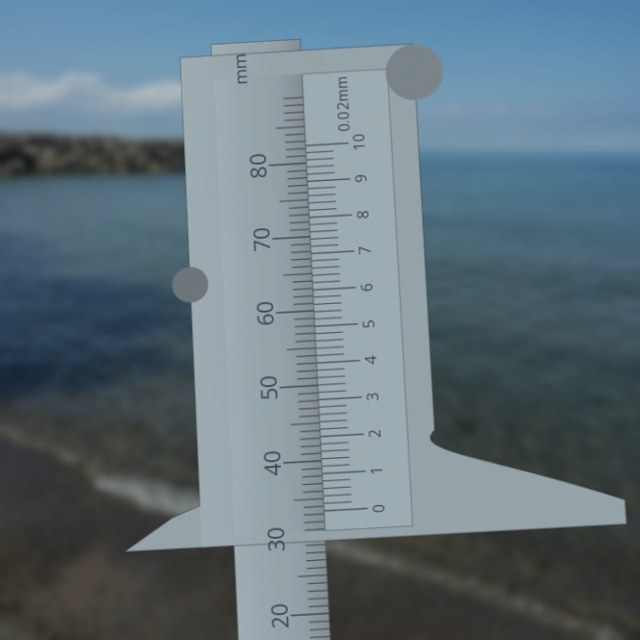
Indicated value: 33.4 mm
